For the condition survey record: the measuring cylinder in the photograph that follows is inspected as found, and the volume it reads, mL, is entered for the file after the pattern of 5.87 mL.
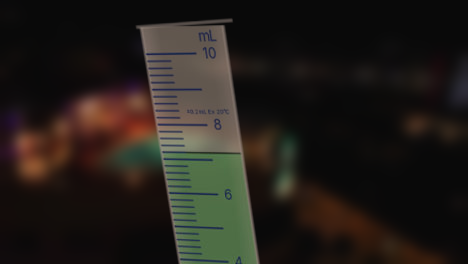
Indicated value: 7.2 mL
